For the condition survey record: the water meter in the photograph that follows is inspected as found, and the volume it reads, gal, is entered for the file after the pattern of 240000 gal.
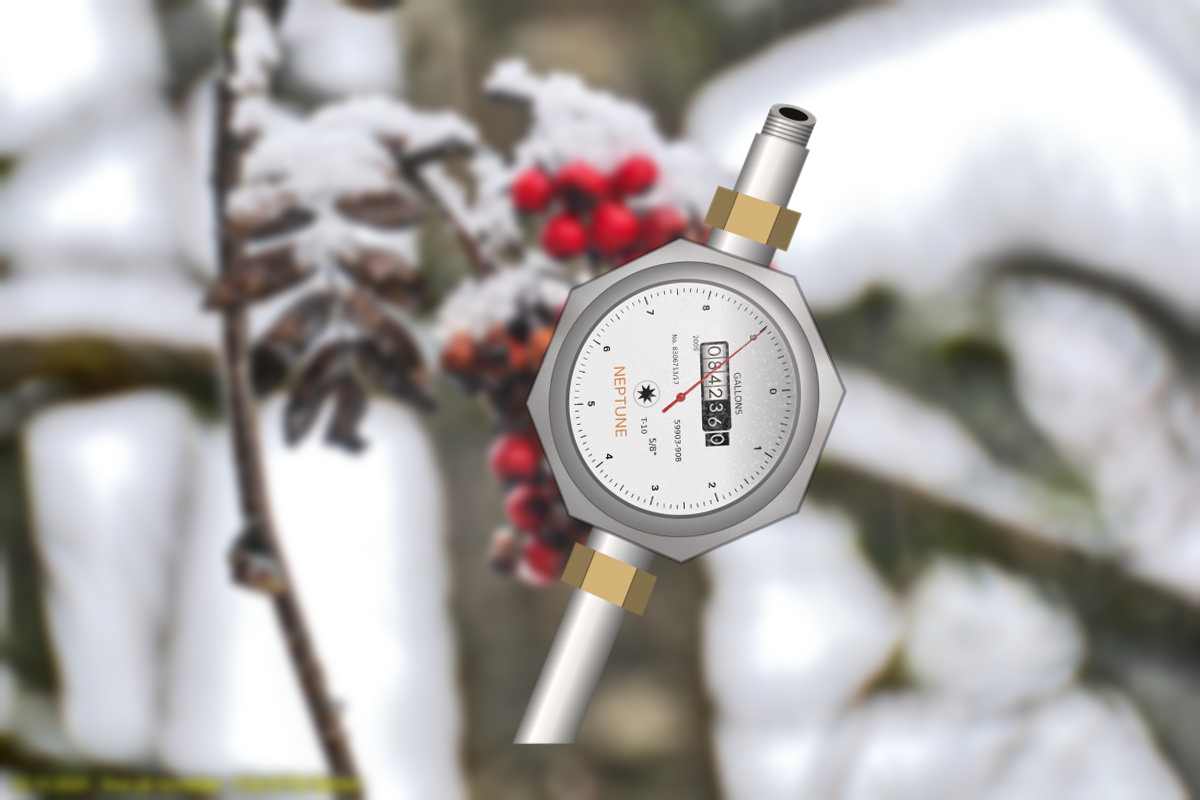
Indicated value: 842359.0 gal
